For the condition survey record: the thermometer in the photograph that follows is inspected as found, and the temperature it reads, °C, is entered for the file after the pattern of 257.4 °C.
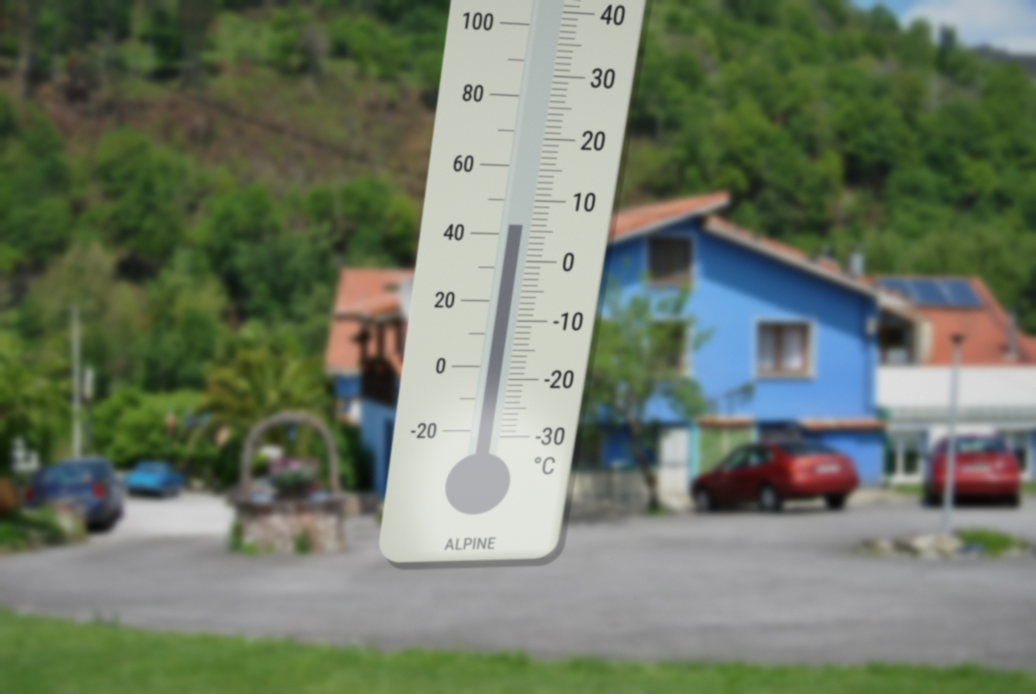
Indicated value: 6 °C
